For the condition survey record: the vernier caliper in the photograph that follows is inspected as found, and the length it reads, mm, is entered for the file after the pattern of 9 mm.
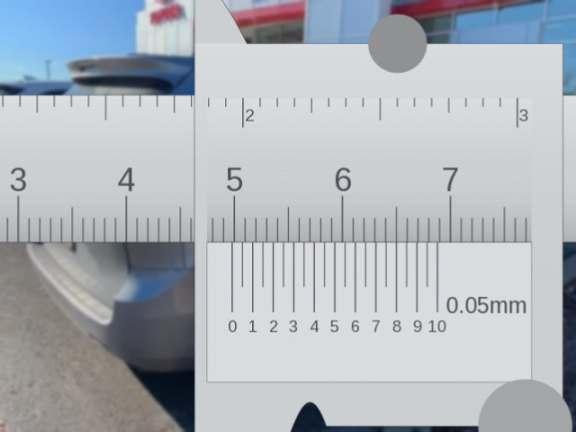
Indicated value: 49.8 mm
